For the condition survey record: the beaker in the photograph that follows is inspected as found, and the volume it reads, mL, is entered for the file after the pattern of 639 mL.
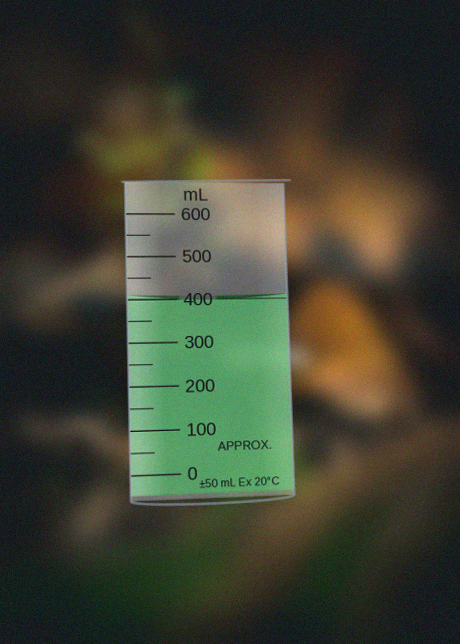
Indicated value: 400 mL
